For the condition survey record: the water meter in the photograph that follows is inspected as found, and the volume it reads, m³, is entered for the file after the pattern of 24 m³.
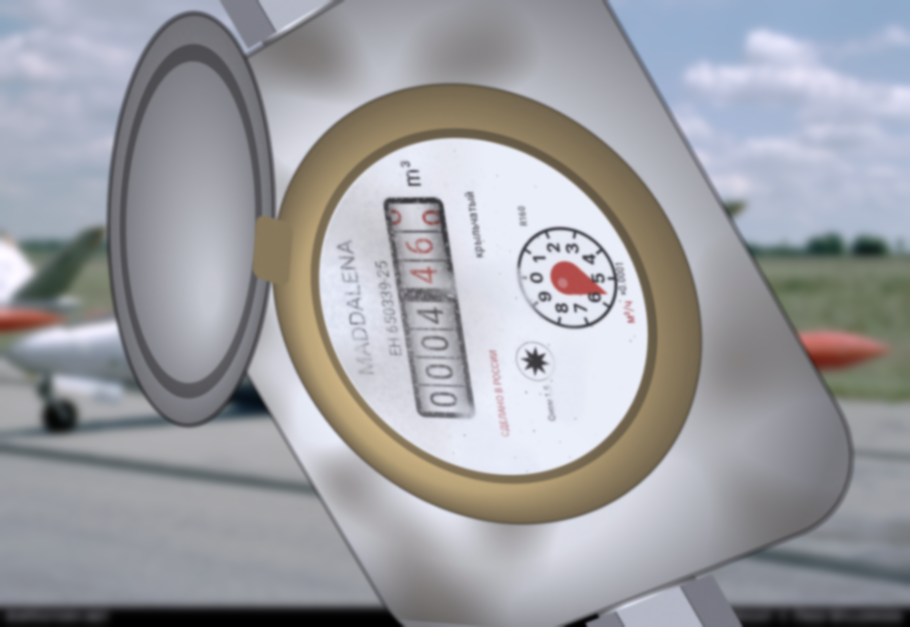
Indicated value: 4.4685 m³
